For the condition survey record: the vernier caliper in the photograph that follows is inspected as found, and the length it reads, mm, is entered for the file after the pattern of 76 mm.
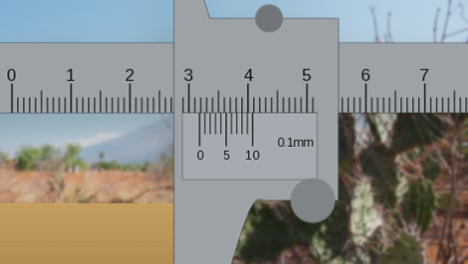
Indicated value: 31.8 mm
